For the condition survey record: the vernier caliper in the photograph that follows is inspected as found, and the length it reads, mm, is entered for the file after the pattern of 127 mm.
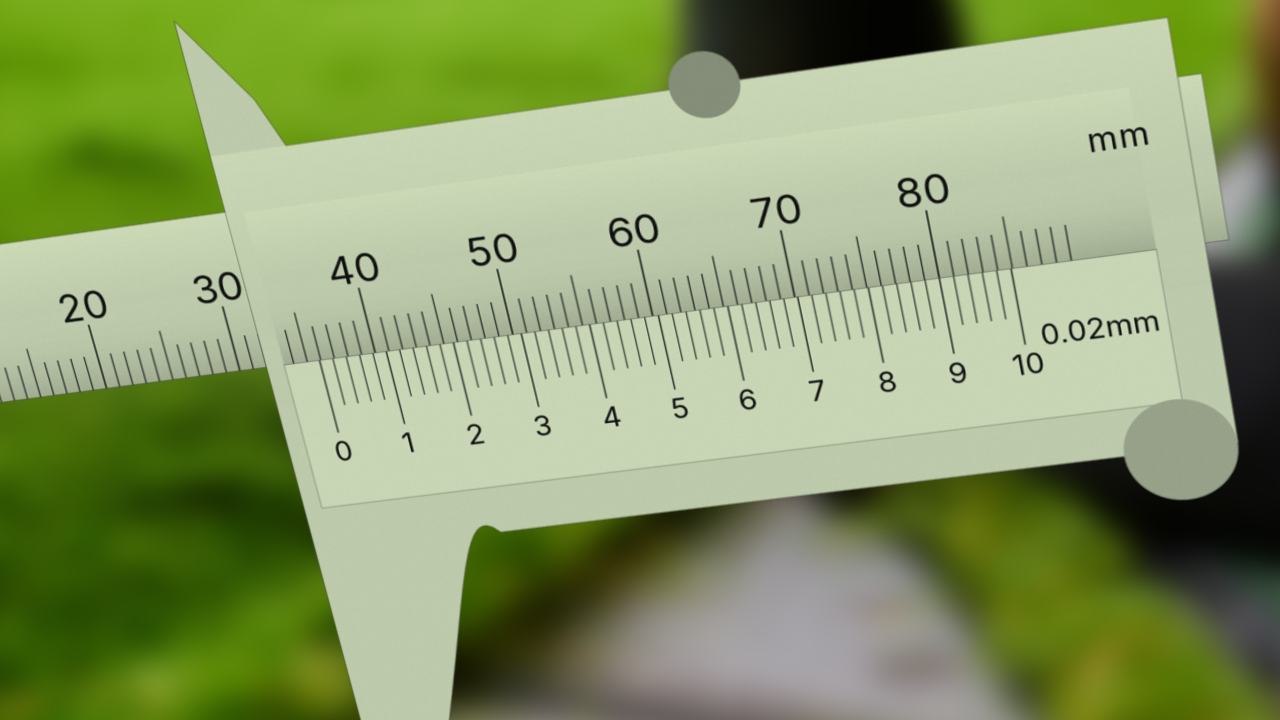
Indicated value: 35.9 mm
